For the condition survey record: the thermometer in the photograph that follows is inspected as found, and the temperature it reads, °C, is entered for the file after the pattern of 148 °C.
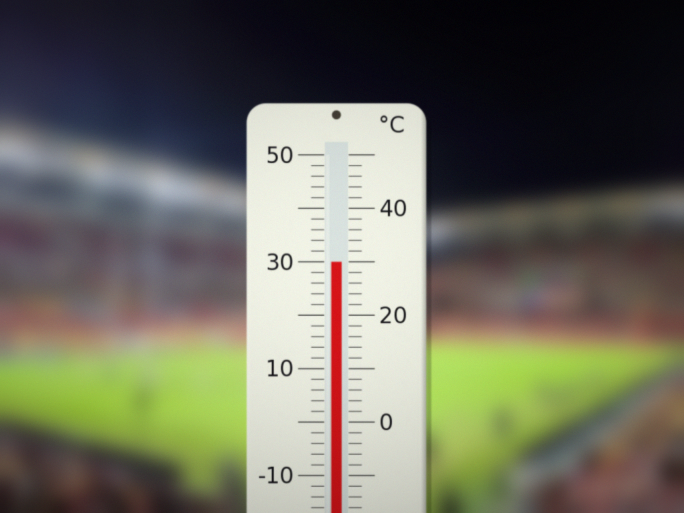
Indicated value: 30 °C
